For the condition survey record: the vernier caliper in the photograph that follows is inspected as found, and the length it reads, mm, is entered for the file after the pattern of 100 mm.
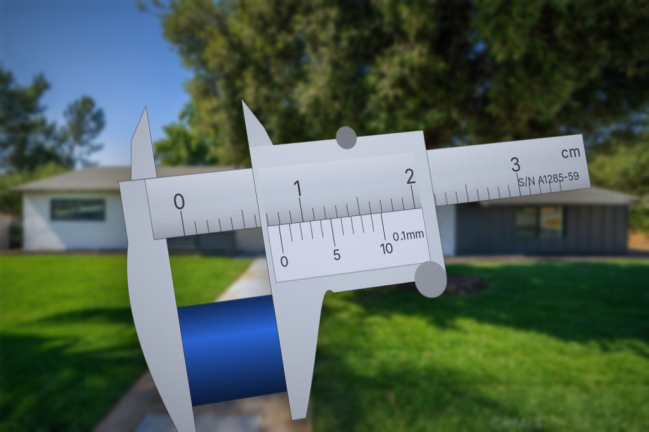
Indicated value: 7.9 mm
